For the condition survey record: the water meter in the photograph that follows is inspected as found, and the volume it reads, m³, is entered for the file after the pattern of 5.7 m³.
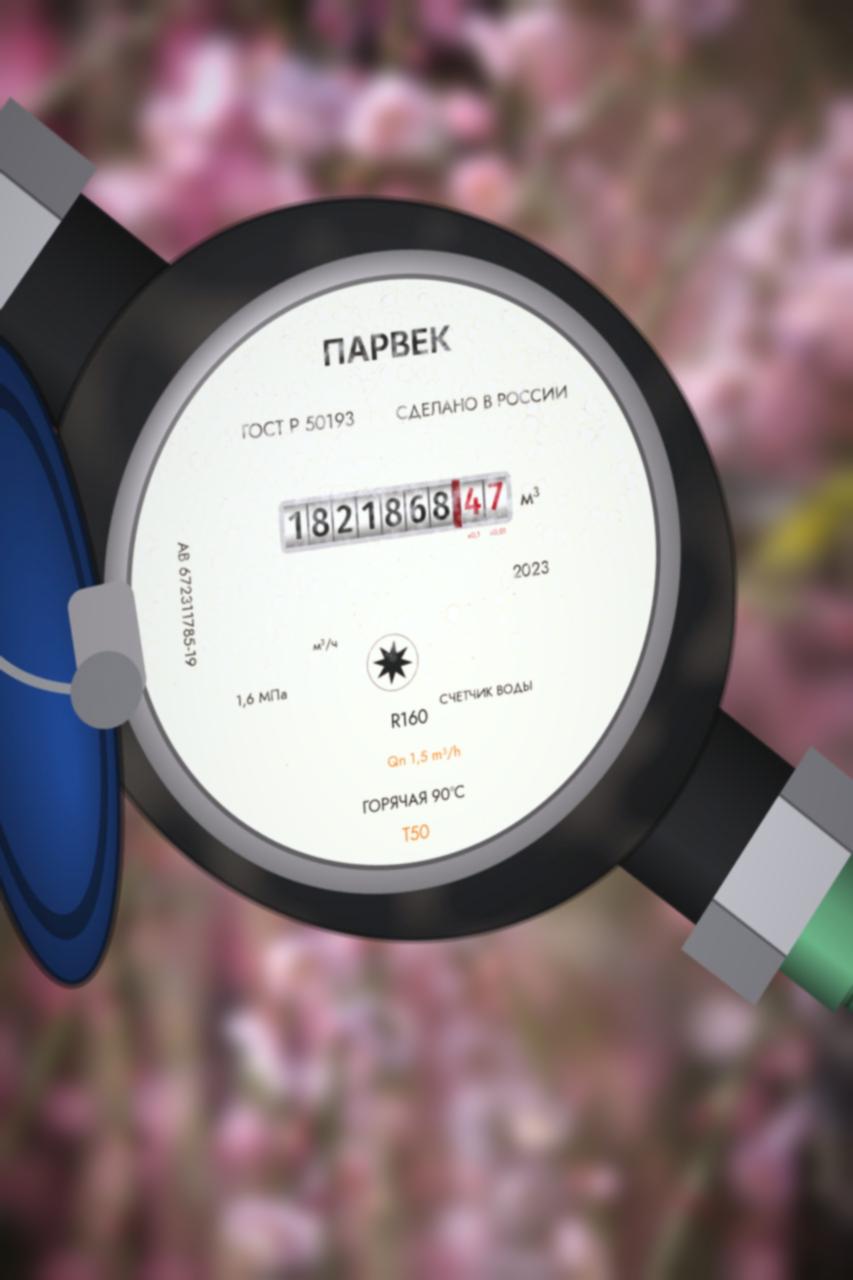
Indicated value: 1821868.47 m³
